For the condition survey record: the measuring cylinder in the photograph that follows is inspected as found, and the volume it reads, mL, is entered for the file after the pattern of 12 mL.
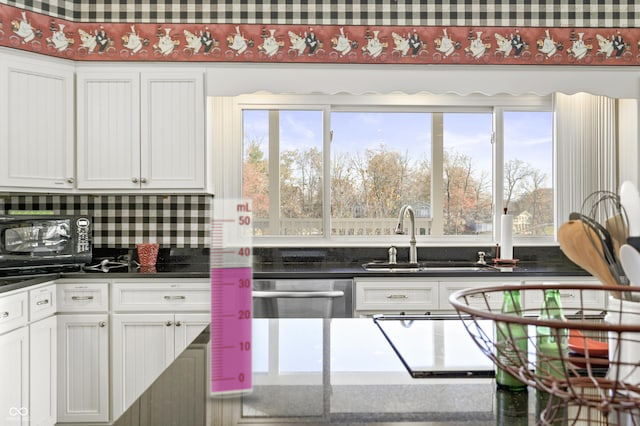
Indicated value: 35 mL
